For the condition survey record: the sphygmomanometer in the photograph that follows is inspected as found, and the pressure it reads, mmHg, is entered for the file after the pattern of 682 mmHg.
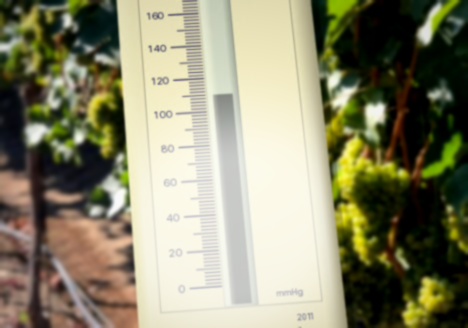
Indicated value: 110 mmHg
